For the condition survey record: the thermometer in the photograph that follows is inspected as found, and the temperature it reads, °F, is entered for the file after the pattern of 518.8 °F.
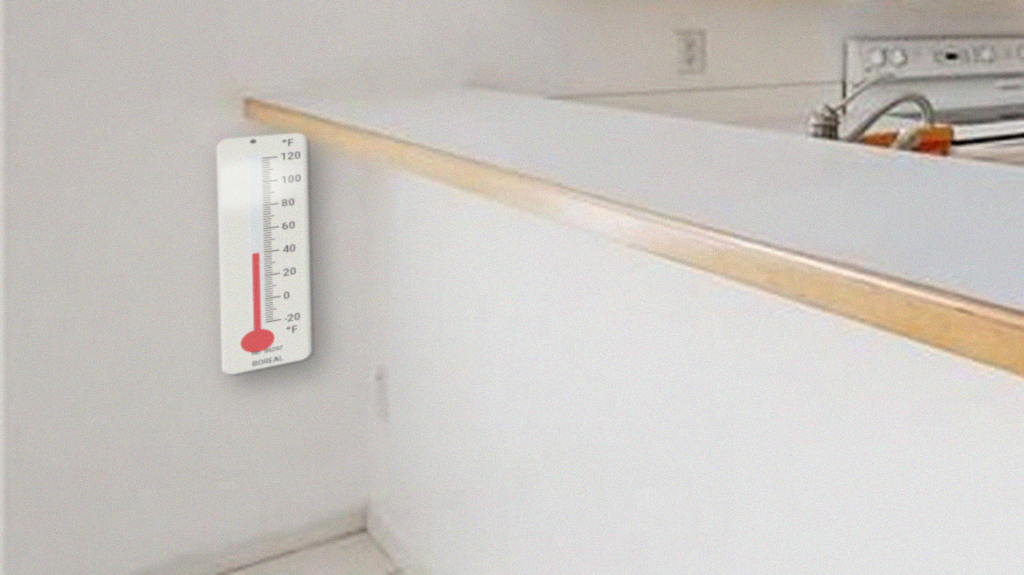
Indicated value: 40 °F
